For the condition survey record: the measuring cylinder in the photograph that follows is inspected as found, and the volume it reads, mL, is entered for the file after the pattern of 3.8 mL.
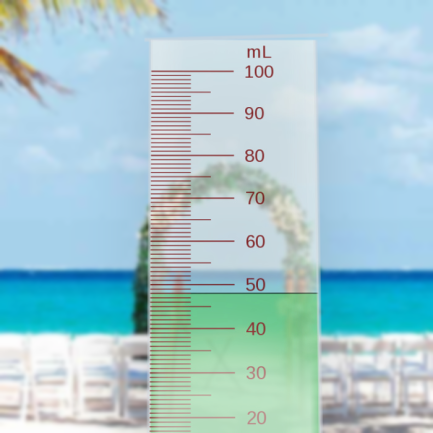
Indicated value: 48 mL
